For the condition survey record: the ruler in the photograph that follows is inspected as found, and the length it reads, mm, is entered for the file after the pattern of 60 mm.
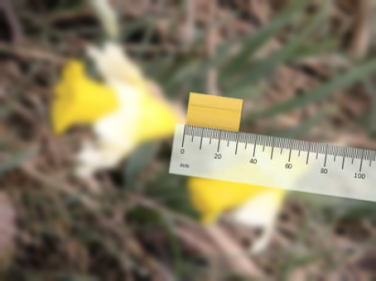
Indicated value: 30 mm
